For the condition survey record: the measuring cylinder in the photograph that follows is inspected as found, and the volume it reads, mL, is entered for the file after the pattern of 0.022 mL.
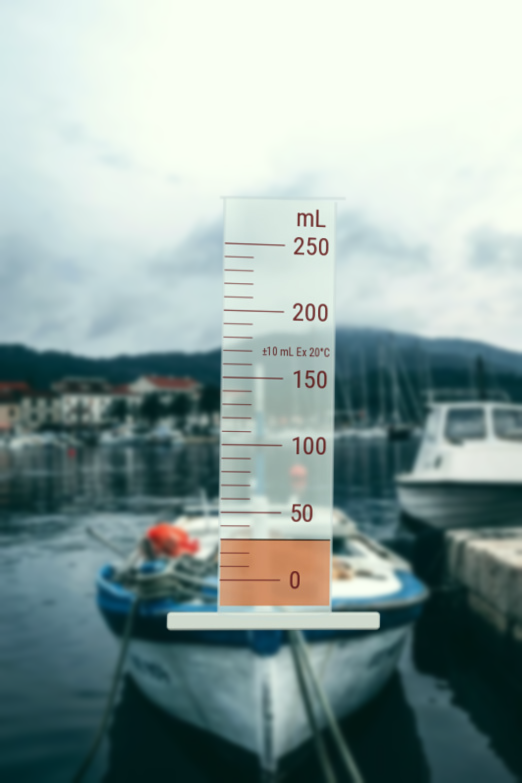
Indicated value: 30 mL
